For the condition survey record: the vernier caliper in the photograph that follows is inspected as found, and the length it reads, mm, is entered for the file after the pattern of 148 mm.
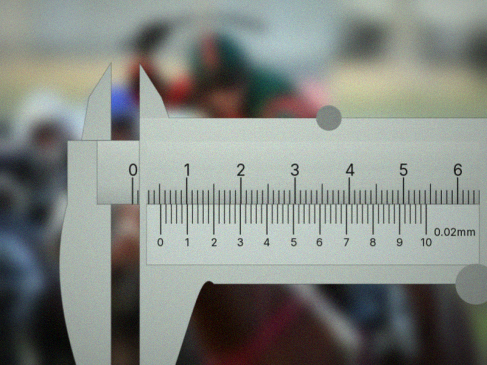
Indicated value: 5.2 mm
